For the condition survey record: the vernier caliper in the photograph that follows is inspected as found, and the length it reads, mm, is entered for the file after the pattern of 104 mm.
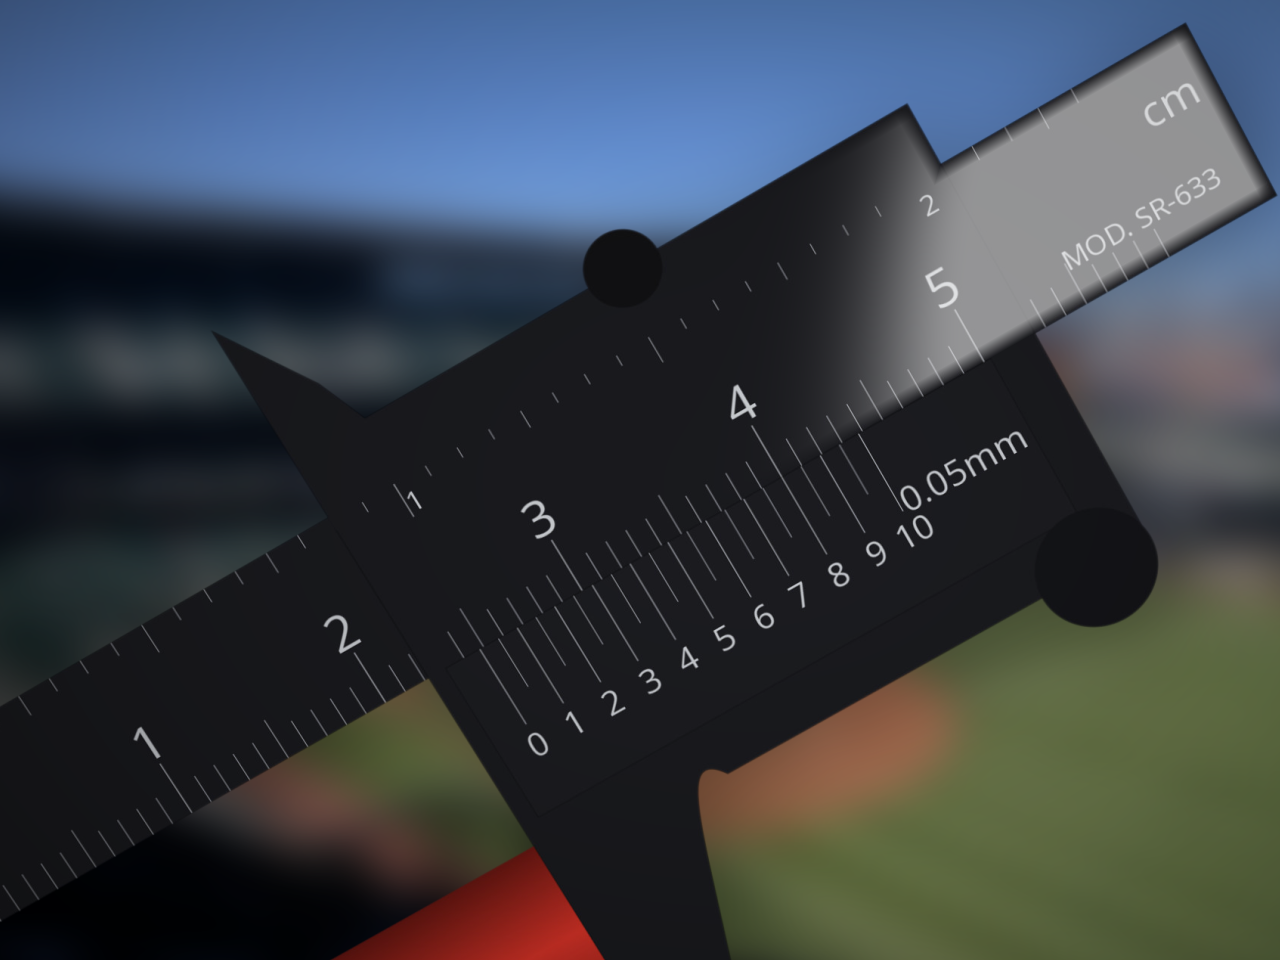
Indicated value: 24.8 mm
